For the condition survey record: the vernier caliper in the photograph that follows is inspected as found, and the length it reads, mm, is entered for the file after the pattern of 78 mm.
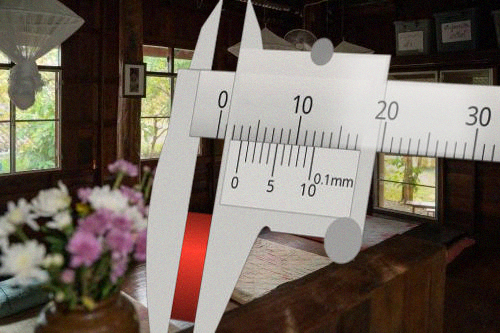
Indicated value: 3.2 mm
